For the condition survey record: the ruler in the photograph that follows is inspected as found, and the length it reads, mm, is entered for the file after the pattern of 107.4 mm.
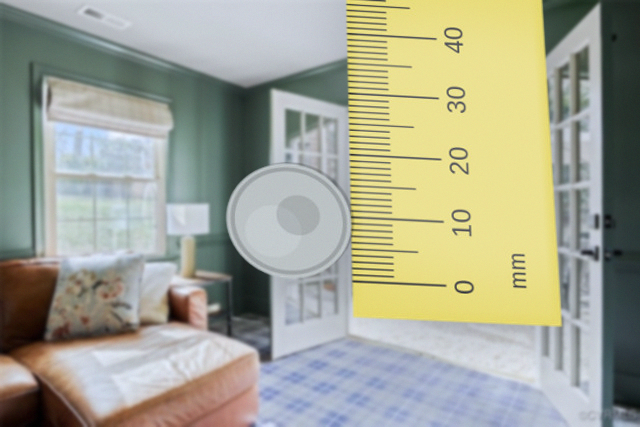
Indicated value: 18 mm
